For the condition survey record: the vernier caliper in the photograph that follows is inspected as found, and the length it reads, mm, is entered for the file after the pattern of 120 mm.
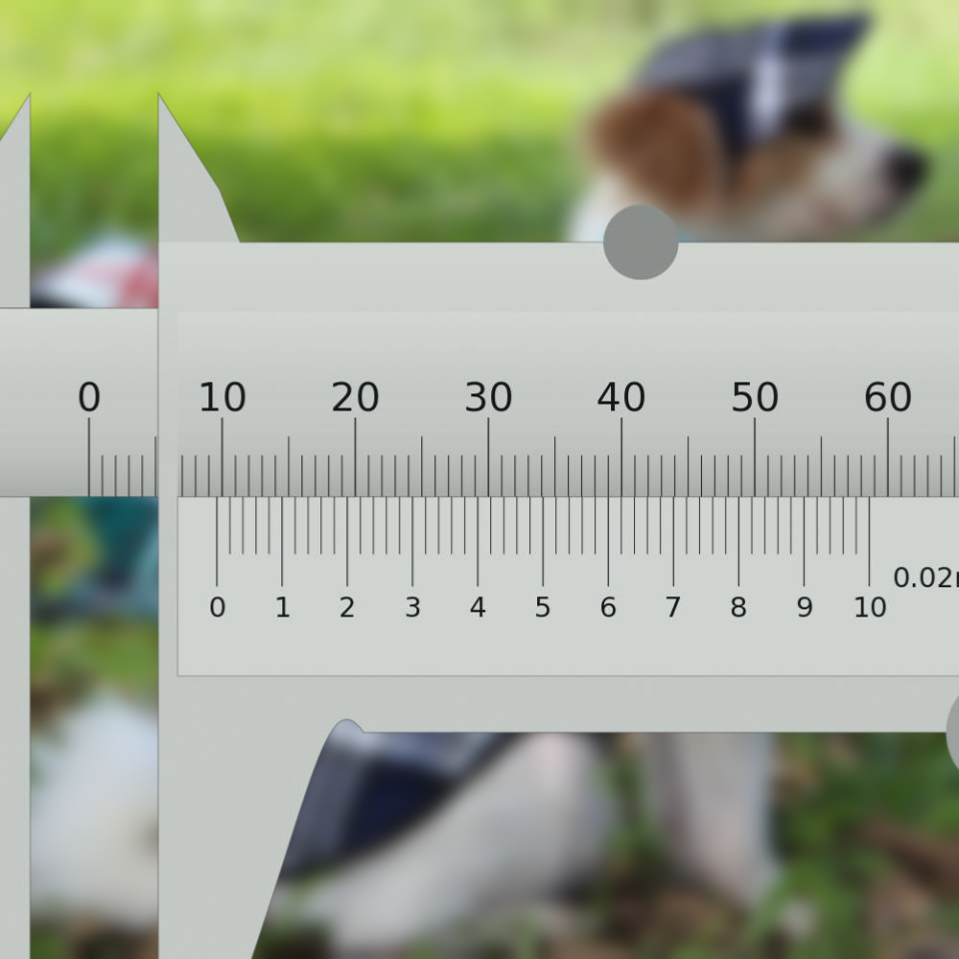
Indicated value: 9.6 mm
